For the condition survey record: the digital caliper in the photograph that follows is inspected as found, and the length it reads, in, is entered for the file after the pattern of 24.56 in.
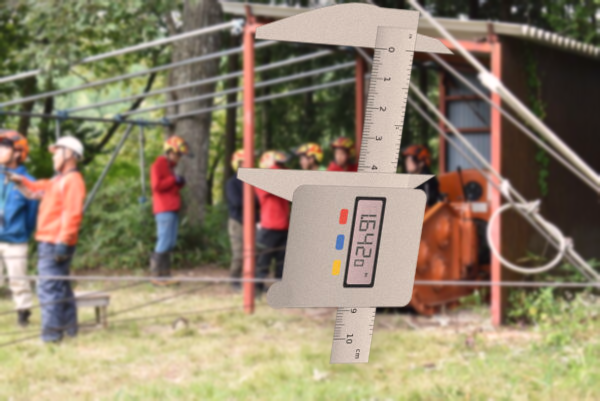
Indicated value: 1.6420 in
